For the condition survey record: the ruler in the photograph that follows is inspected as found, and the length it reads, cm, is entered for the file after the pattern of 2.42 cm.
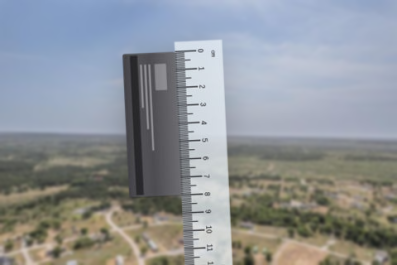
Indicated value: 8 cm
